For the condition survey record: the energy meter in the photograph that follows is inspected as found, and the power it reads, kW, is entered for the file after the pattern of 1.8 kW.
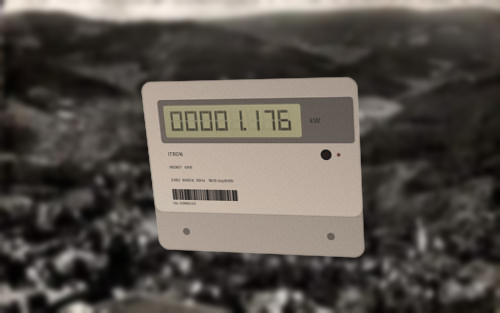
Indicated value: 1.176 kW
